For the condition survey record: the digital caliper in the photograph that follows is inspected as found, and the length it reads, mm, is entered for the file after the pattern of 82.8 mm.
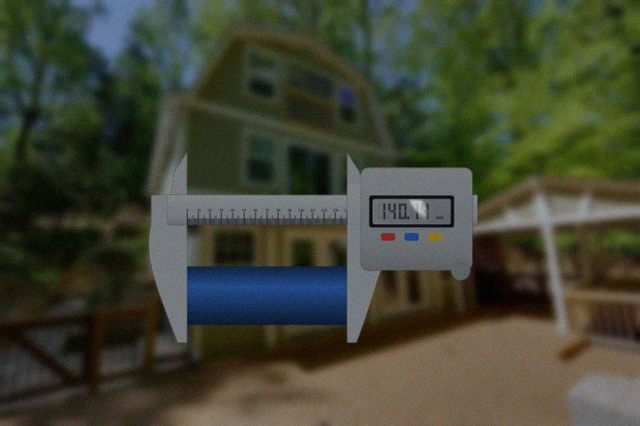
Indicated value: 140.14 mm
